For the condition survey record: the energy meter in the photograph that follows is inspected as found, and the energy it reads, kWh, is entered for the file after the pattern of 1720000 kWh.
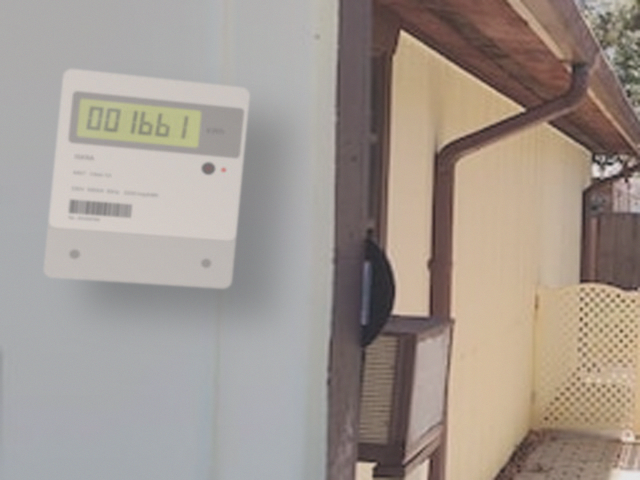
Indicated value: 1661 kWh
